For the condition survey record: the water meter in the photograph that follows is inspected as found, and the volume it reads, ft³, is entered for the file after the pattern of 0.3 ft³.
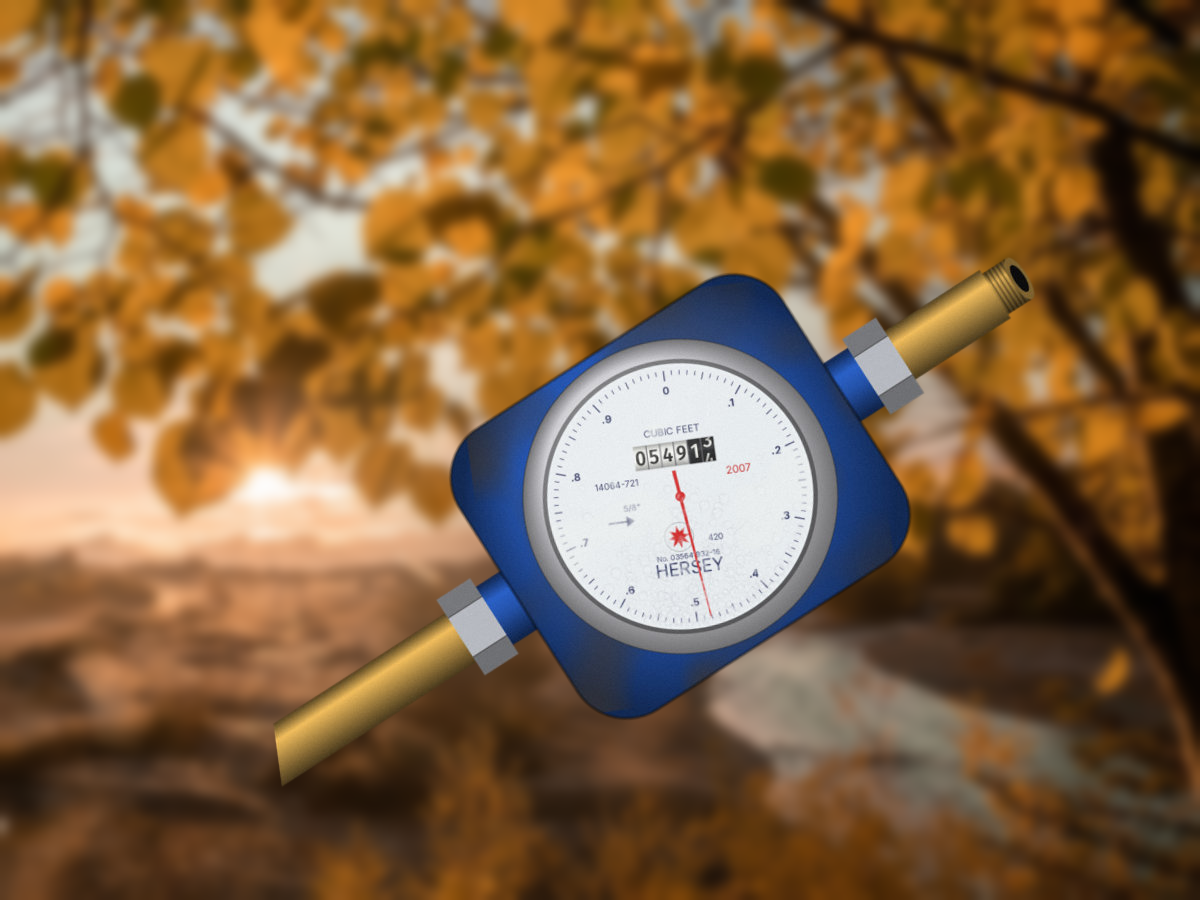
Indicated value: 54913.48 ft³
